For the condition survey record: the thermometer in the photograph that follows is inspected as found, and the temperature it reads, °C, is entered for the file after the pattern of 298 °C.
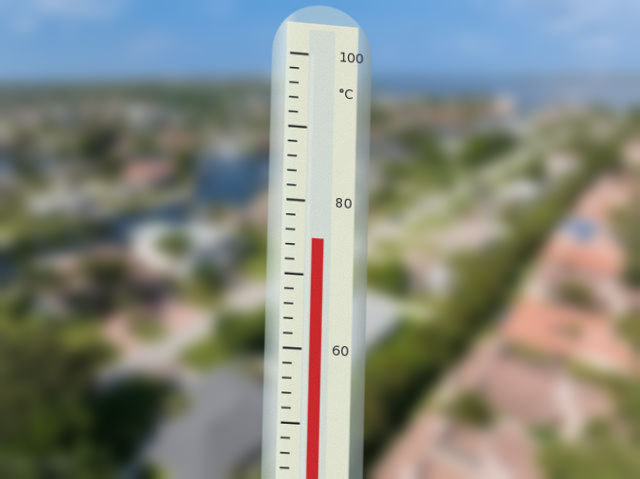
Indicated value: 75 °C
